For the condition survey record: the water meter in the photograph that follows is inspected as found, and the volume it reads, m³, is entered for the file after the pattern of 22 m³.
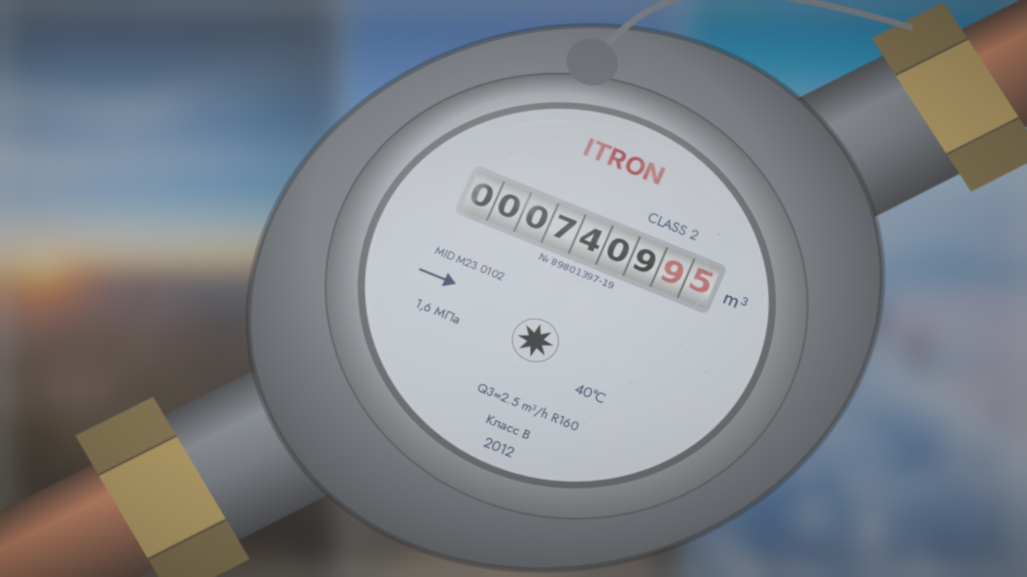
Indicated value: 7409.95 m³
